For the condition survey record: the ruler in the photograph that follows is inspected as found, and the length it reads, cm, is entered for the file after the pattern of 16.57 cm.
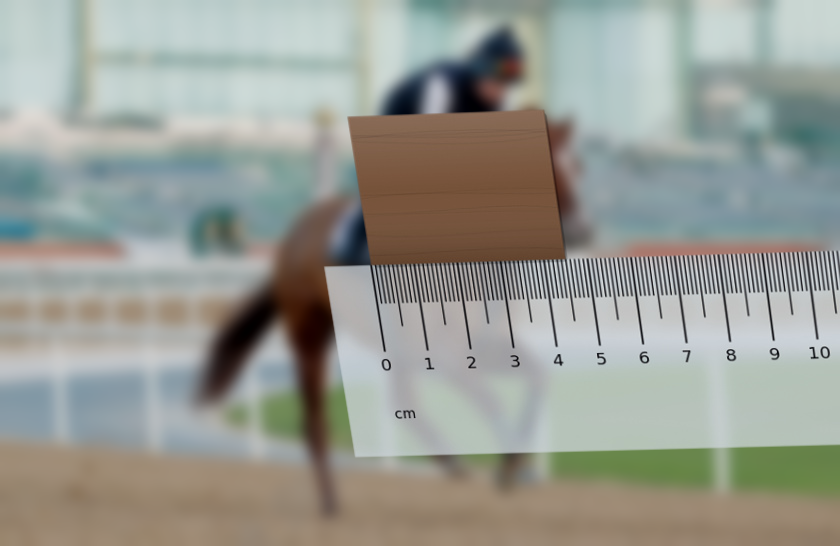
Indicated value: 4.5 cm
